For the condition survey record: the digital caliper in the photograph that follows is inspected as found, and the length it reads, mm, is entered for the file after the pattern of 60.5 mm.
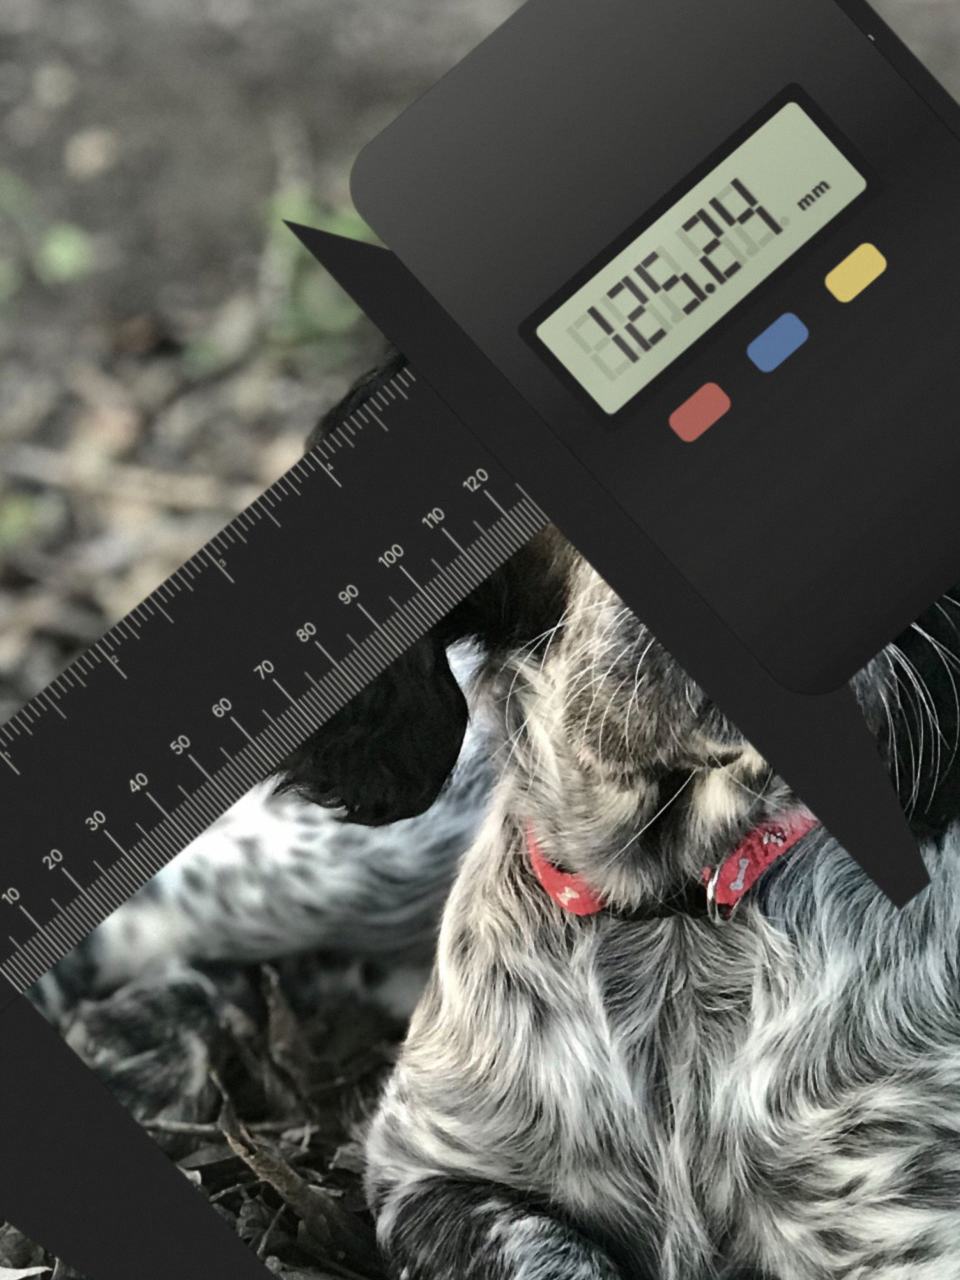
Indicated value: 125.24 mm
